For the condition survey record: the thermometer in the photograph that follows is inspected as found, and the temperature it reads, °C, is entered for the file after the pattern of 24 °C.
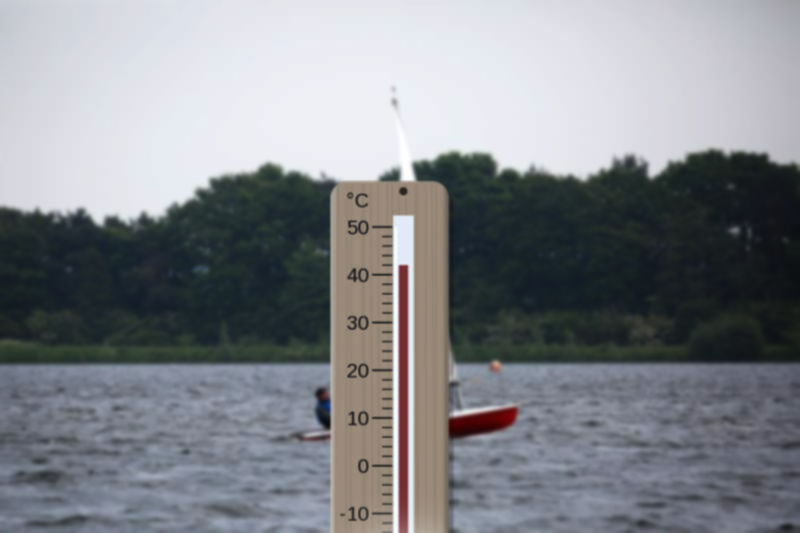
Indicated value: 42 °C
